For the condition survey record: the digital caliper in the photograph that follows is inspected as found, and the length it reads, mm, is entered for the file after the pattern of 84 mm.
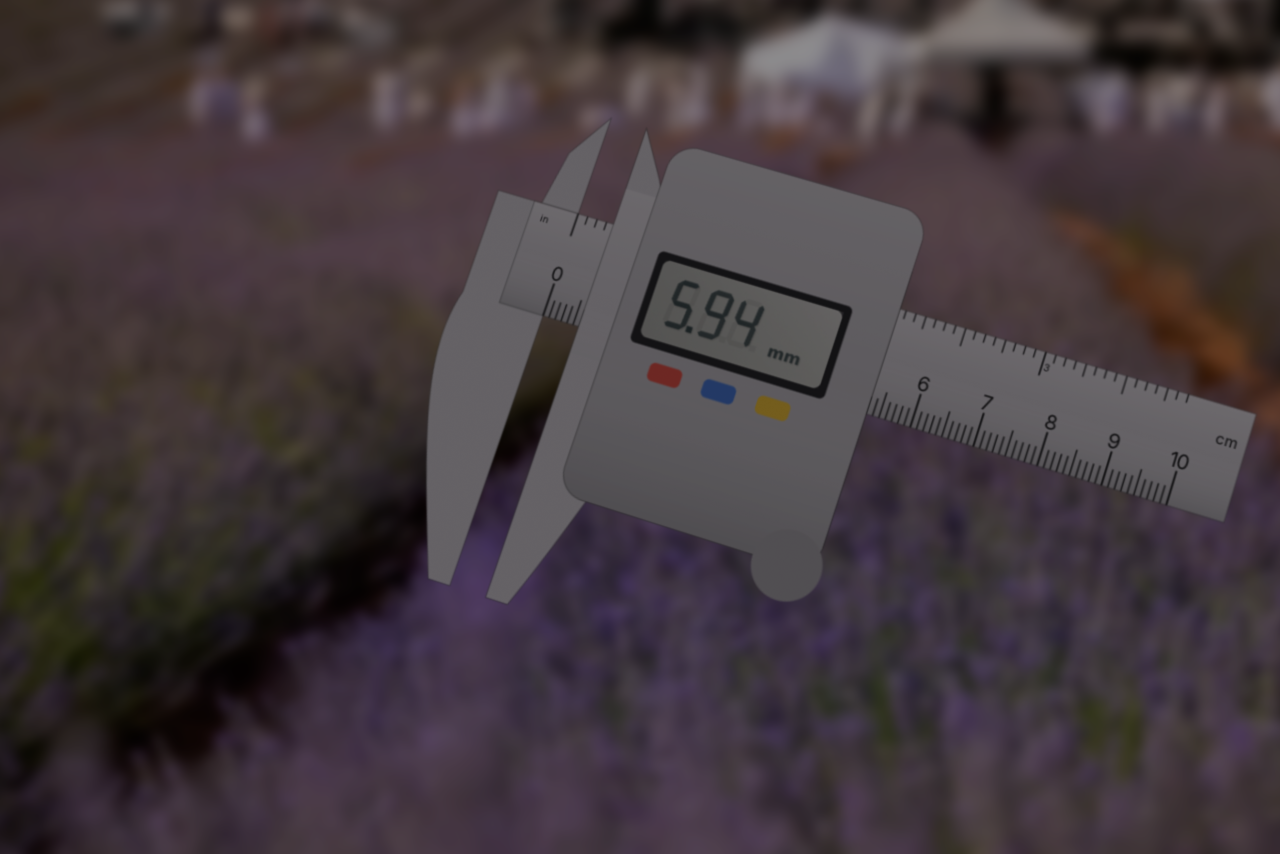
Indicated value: 5.94 mm
